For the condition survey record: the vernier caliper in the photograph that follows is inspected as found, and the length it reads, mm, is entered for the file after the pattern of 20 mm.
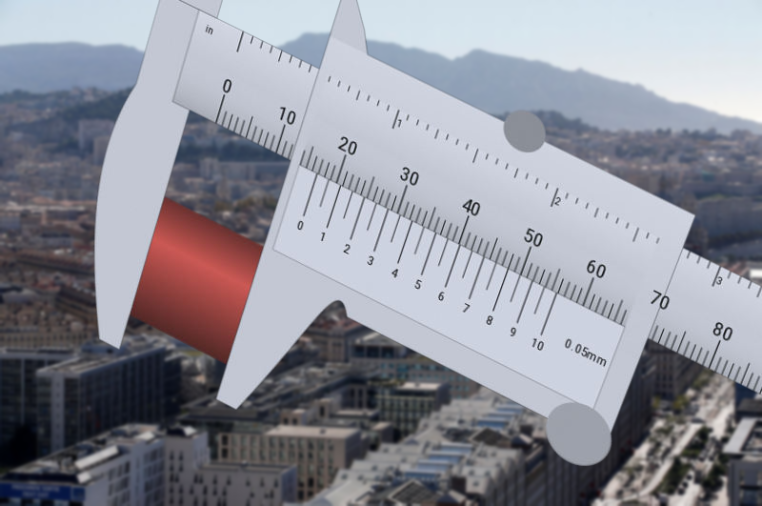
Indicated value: 16.8 mm
